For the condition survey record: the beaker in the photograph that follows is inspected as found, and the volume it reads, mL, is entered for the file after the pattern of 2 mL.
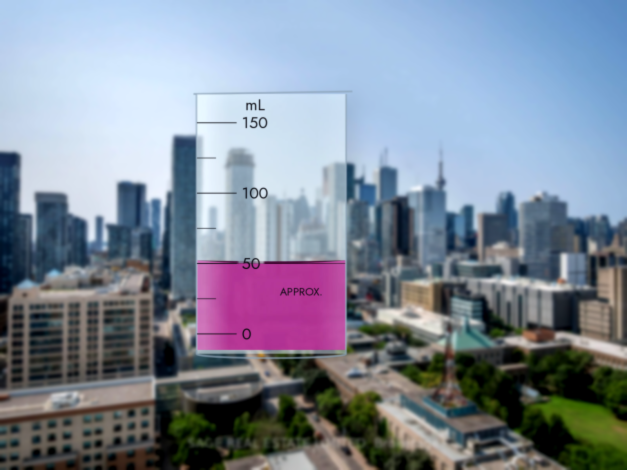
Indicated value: 50 mL
